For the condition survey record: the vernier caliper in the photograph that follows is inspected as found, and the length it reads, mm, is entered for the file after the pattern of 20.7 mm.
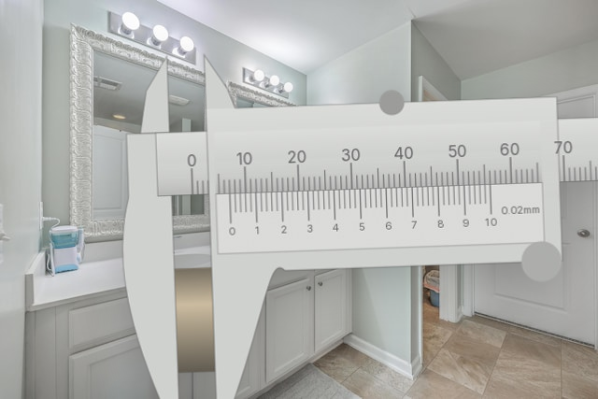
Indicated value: 7.0 mm
